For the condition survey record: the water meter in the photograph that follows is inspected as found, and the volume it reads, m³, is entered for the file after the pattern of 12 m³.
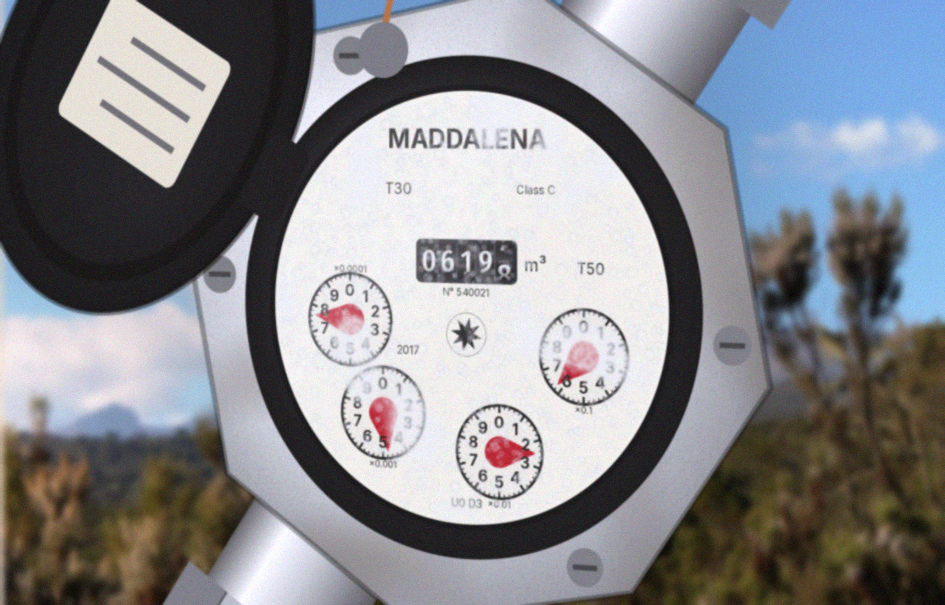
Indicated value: 6197.6247 m³
